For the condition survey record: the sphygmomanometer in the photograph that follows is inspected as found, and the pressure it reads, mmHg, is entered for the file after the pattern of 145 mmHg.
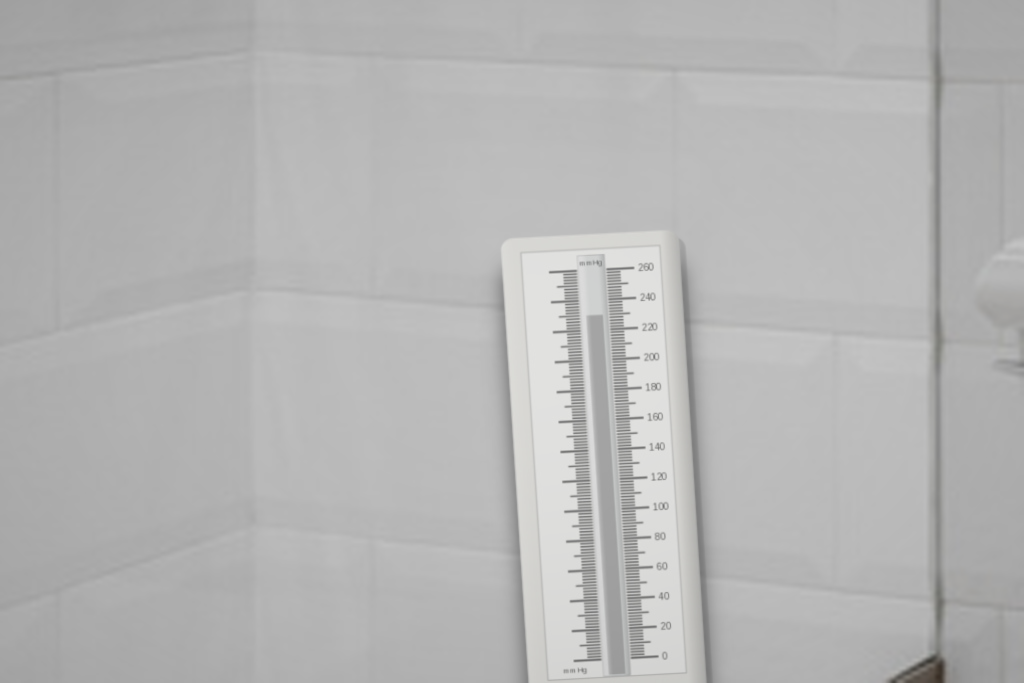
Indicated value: 230 mmHg
